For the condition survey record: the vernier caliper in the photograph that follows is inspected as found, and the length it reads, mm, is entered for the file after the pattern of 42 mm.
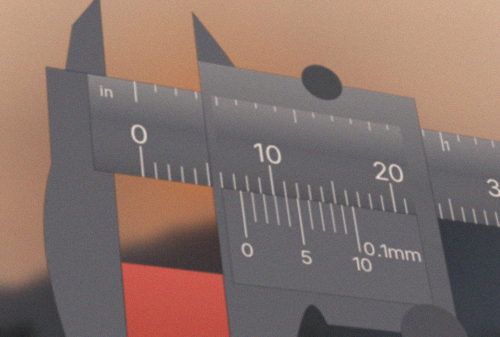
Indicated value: 7.4 mm
